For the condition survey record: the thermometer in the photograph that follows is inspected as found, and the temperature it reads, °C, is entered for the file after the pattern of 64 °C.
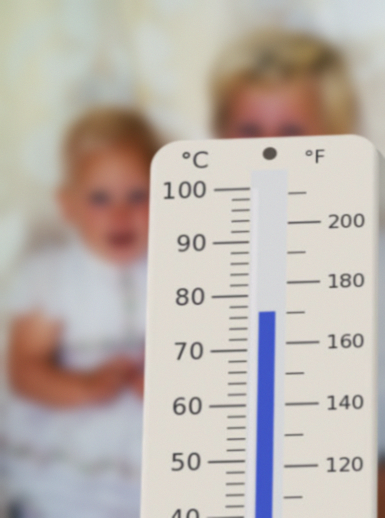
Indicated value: 77 °C
